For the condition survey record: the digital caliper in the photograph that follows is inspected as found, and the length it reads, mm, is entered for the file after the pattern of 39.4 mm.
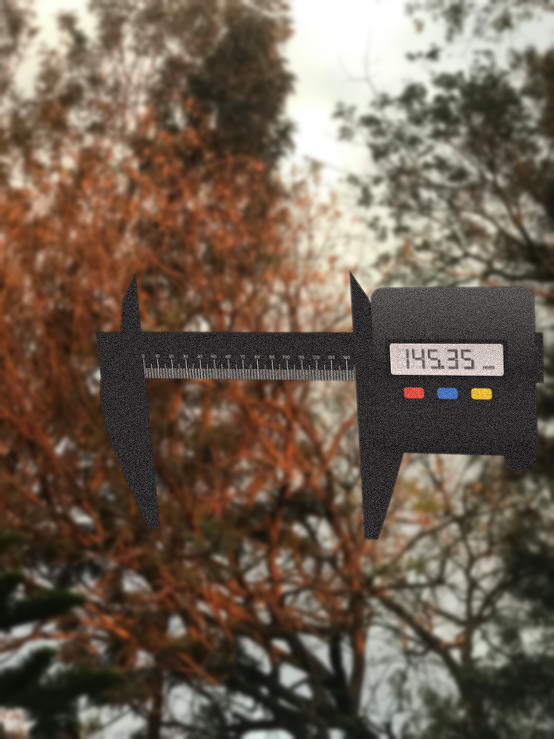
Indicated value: 145.35 mm
